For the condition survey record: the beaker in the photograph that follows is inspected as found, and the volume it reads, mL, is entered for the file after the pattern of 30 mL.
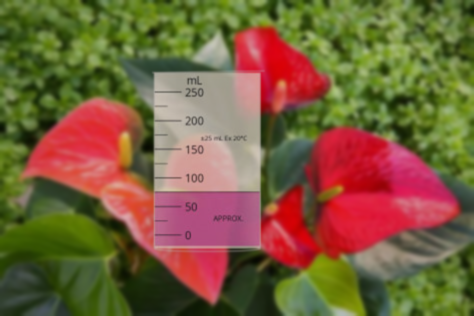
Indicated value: 75 mL
